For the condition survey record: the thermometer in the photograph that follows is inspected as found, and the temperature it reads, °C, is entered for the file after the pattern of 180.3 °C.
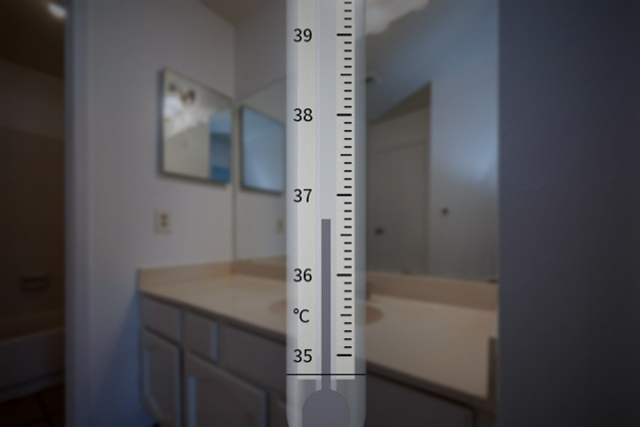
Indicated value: 36.7 °C
